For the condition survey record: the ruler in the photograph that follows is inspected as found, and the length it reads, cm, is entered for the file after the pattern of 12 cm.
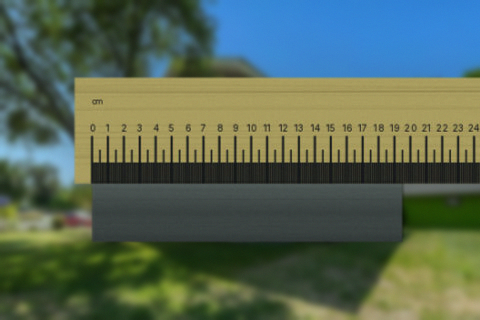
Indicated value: 19.5 cm
